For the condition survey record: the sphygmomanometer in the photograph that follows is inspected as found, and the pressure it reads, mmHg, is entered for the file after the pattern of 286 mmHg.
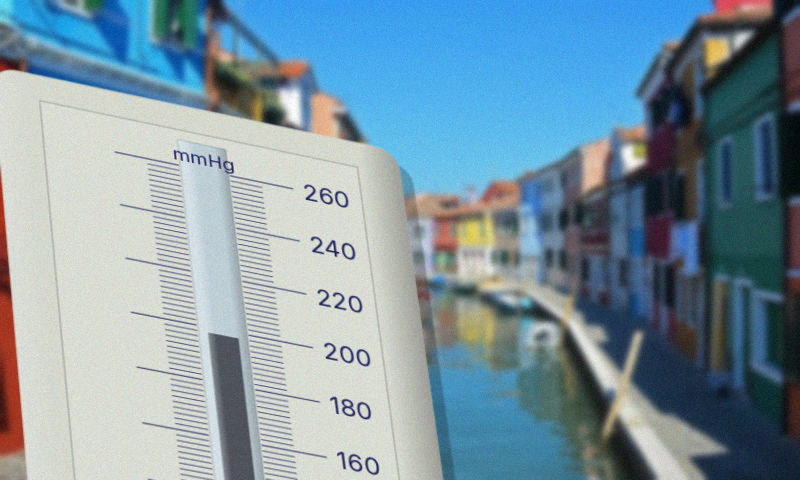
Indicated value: 198 mmHg
